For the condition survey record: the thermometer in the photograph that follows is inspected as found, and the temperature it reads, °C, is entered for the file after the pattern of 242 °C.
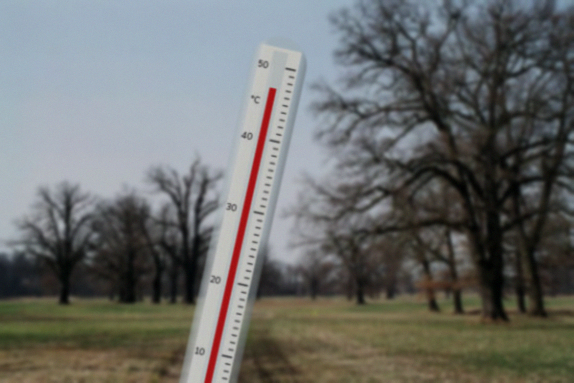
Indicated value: 47 °C
